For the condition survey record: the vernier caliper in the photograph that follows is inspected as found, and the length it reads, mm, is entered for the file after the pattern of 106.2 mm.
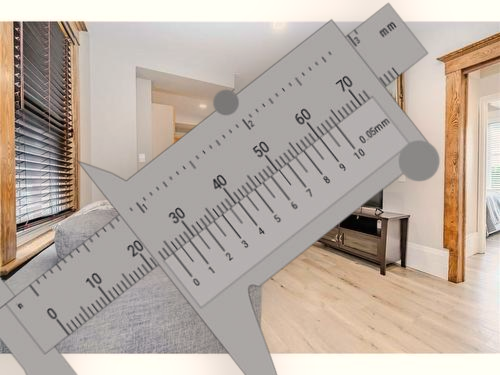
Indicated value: 25.0 mm
